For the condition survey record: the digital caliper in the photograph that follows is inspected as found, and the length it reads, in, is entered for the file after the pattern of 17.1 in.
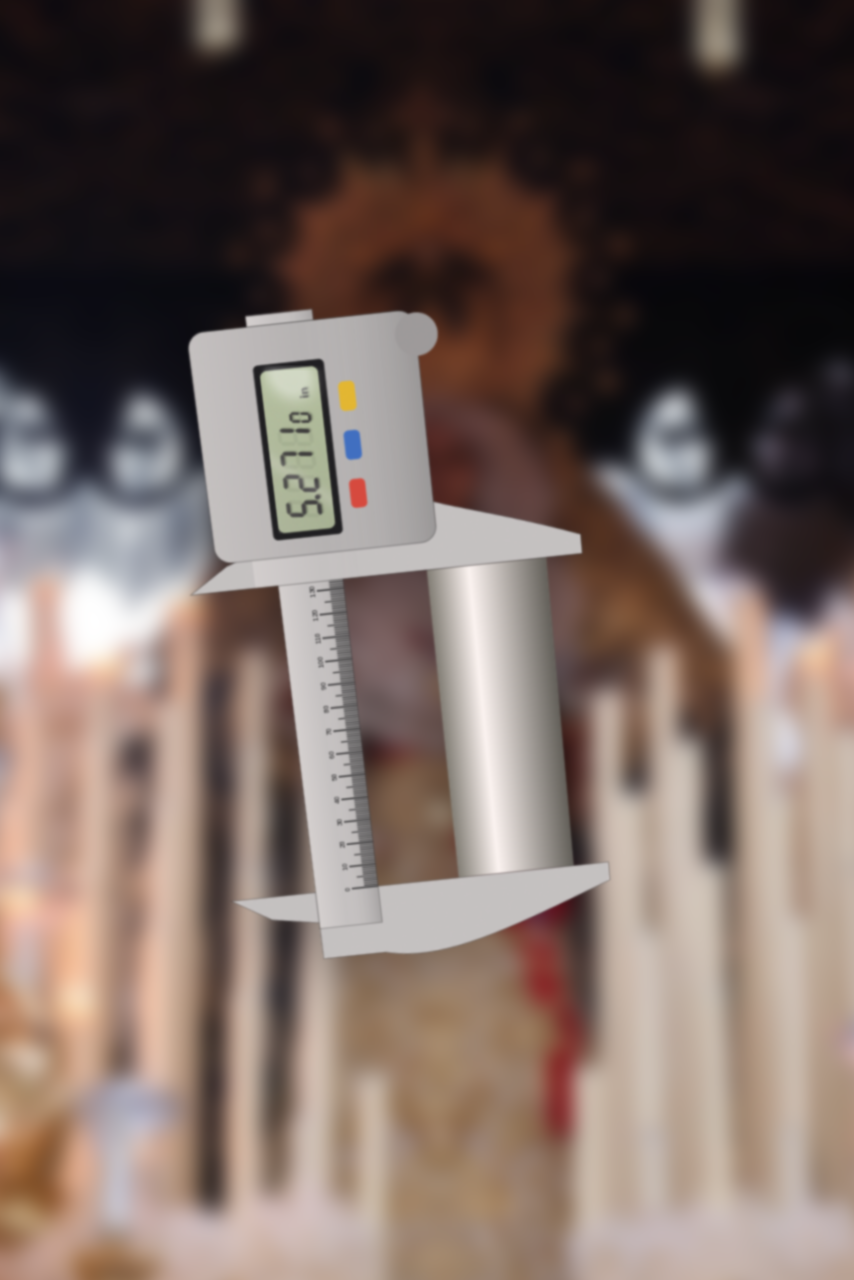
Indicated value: 5.2710 in
